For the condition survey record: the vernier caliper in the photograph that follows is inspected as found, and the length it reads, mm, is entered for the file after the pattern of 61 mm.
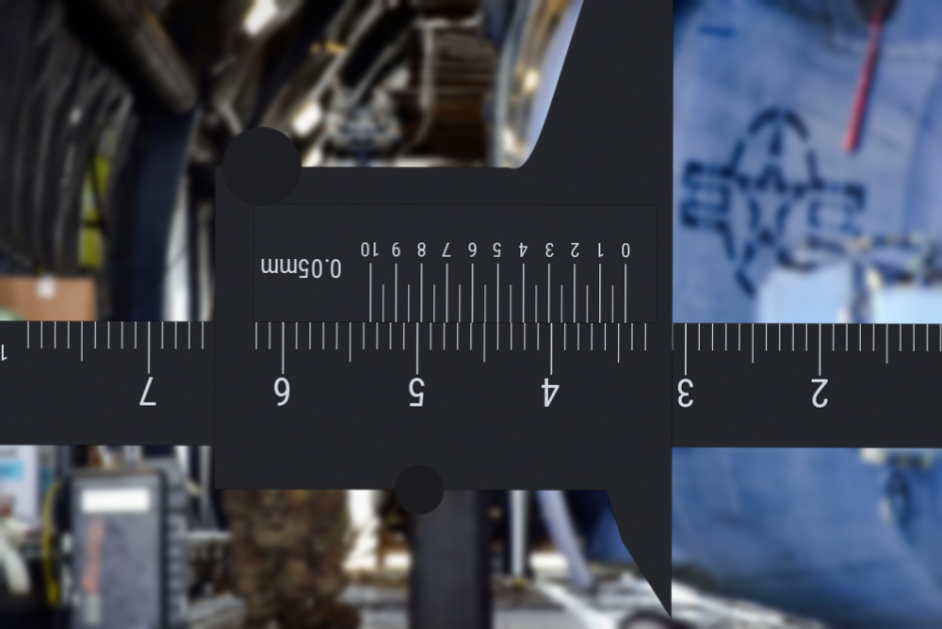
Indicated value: 34.5 mm
